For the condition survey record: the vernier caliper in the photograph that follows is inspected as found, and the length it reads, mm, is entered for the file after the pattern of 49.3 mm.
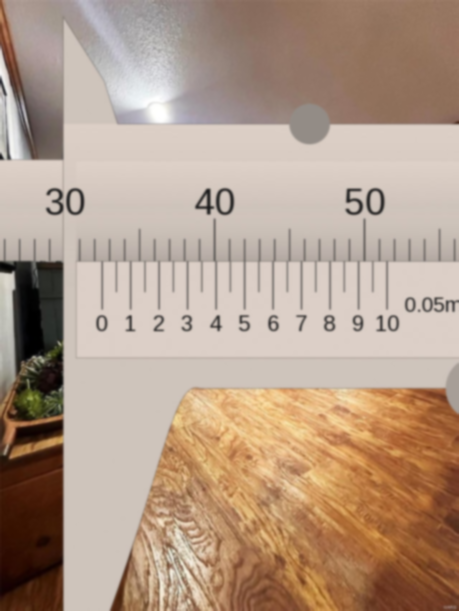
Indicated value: 32.5 mm
